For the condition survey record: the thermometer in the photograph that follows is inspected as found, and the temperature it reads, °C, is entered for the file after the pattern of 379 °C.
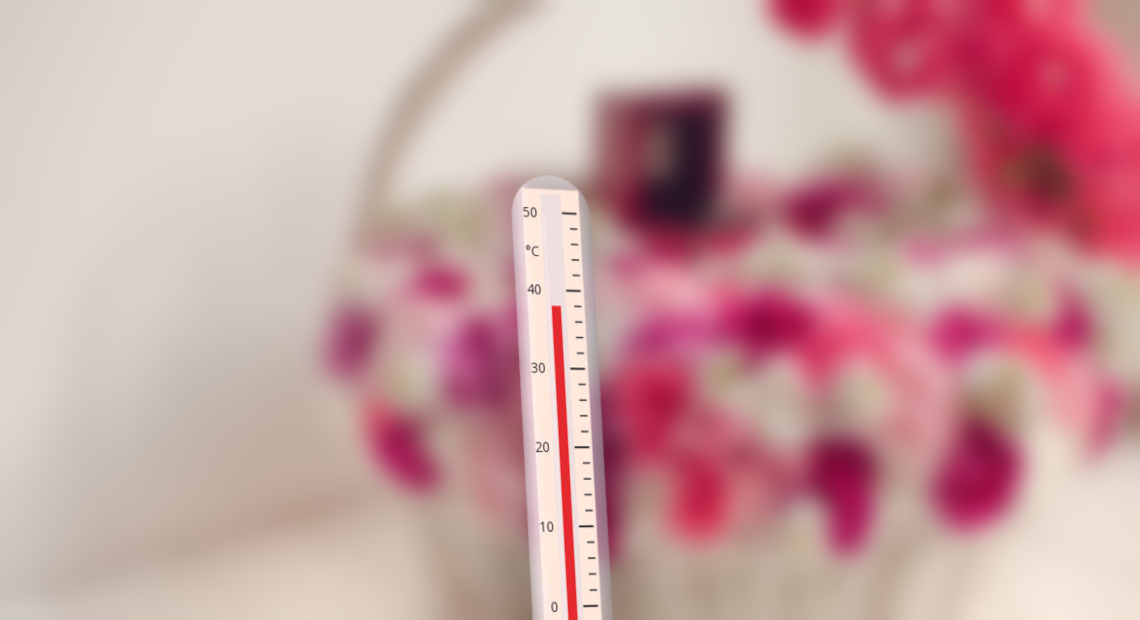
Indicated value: 38 °C
